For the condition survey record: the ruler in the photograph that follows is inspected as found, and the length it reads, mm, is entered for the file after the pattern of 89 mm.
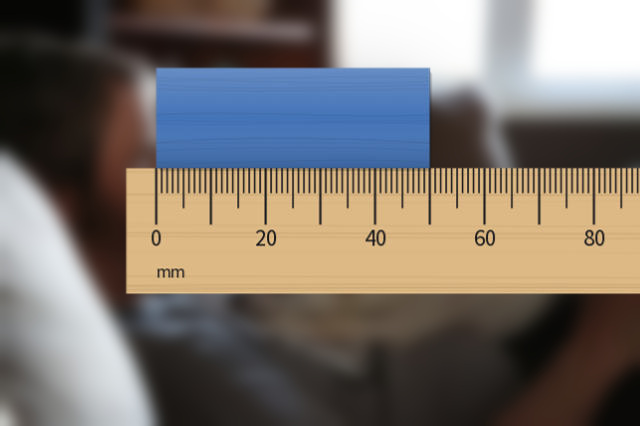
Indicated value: 50 mm
